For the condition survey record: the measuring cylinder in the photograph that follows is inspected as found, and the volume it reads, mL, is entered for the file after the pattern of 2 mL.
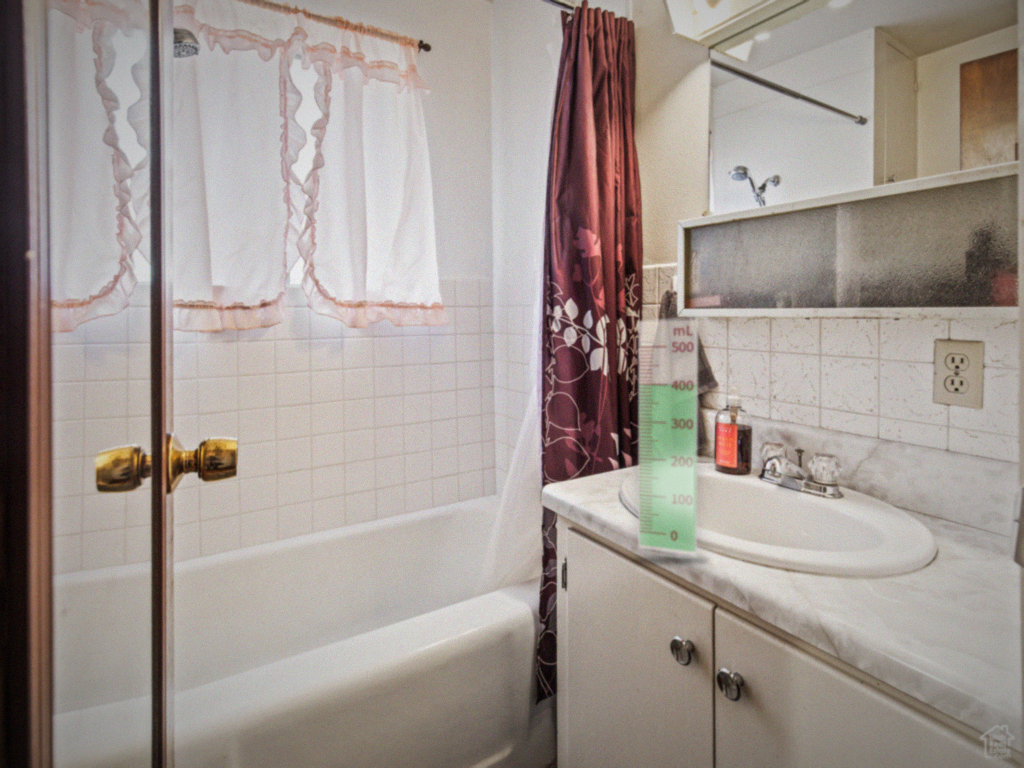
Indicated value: 400 mL
